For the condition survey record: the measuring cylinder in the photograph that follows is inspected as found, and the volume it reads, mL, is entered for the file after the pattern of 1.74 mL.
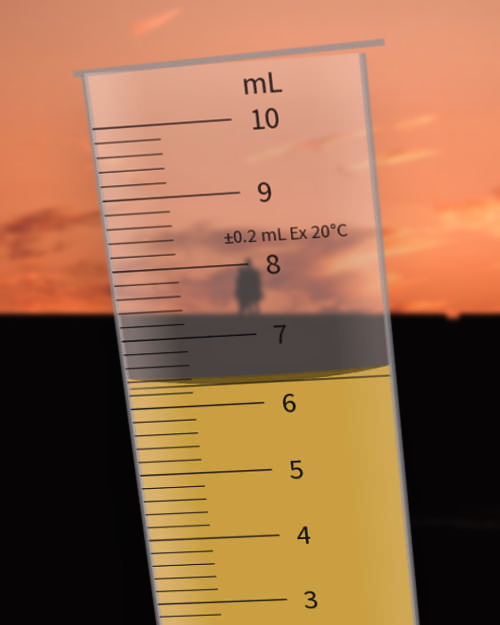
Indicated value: 6.3 mL
